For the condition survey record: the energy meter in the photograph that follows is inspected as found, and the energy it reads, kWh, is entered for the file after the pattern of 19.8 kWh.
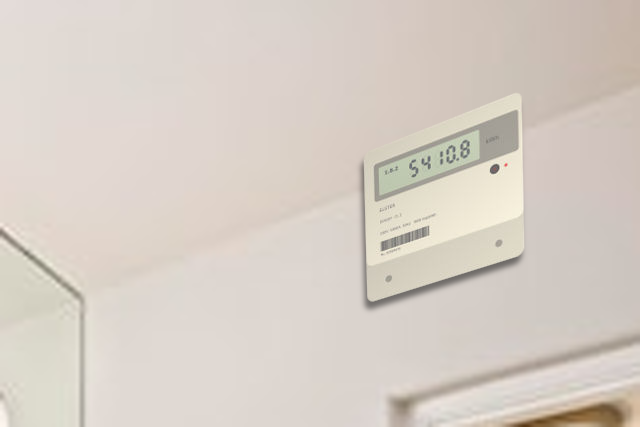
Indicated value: 5410.8 kWh
